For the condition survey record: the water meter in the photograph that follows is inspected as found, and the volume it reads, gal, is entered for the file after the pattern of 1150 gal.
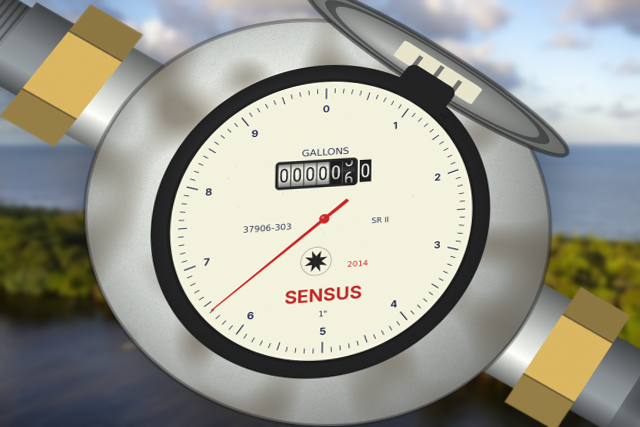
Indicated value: 56.4 gal
